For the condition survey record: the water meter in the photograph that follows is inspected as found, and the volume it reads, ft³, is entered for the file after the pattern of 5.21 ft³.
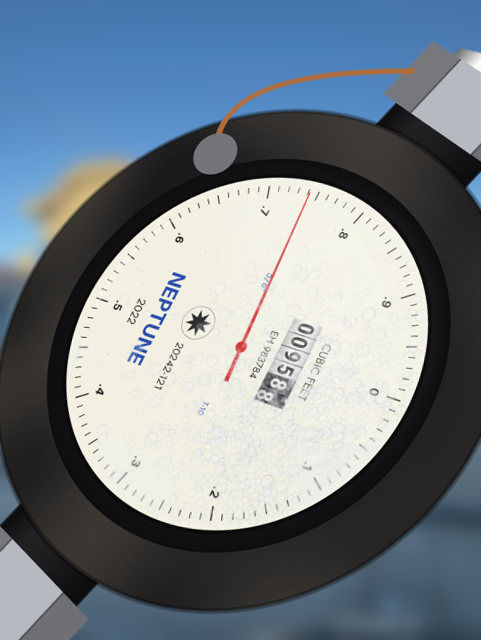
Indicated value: 9587.74 ft³
